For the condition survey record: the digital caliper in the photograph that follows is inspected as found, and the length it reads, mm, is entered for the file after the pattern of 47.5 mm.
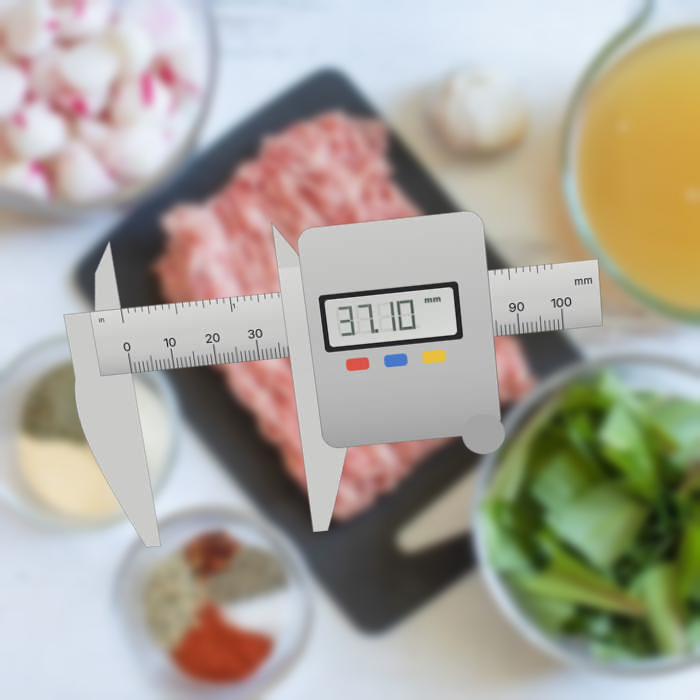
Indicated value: 37.10 mm
